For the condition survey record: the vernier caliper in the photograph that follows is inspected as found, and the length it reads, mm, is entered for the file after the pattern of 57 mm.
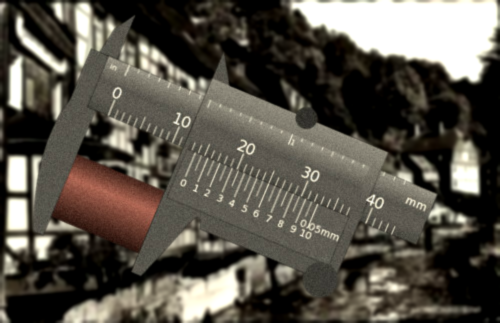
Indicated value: 13.6 mm
